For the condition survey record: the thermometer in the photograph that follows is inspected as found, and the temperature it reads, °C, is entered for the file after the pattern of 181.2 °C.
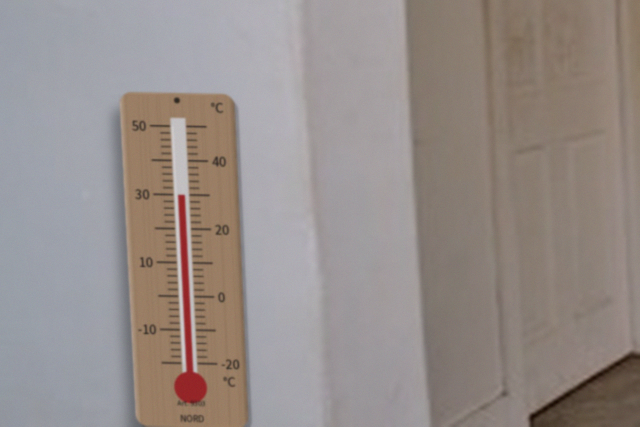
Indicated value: 30 °C
